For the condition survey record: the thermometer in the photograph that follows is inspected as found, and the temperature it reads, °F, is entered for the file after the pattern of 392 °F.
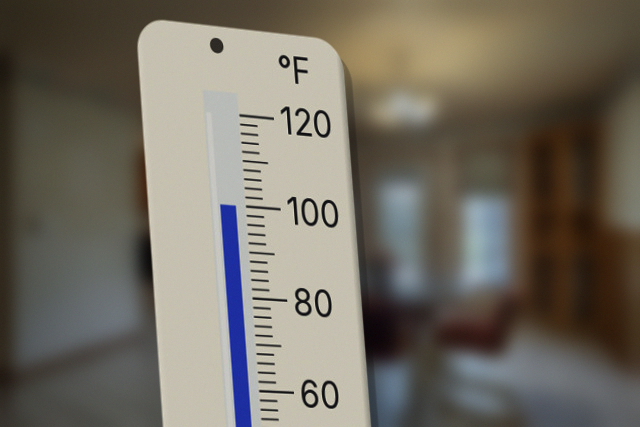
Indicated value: 100 °F
